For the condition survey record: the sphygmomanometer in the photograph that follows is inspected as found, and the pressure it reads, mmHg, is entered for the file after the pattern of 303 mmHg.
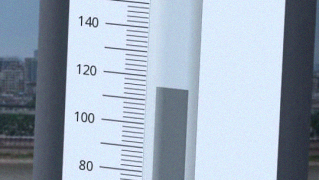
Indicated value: 116 mmHg
